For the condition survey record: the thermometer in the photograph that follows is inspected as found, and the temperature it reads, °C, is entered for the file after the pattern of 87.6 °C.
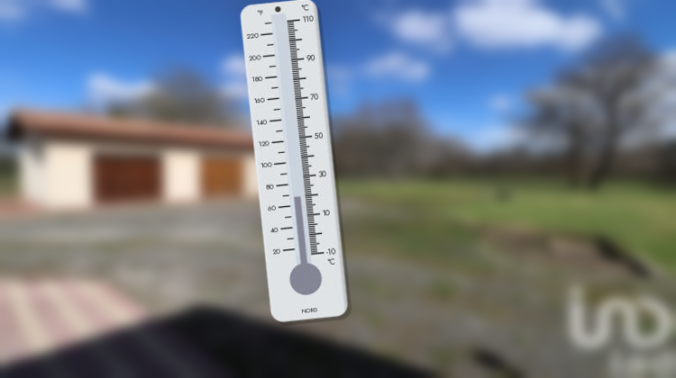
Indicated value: 20 °C
